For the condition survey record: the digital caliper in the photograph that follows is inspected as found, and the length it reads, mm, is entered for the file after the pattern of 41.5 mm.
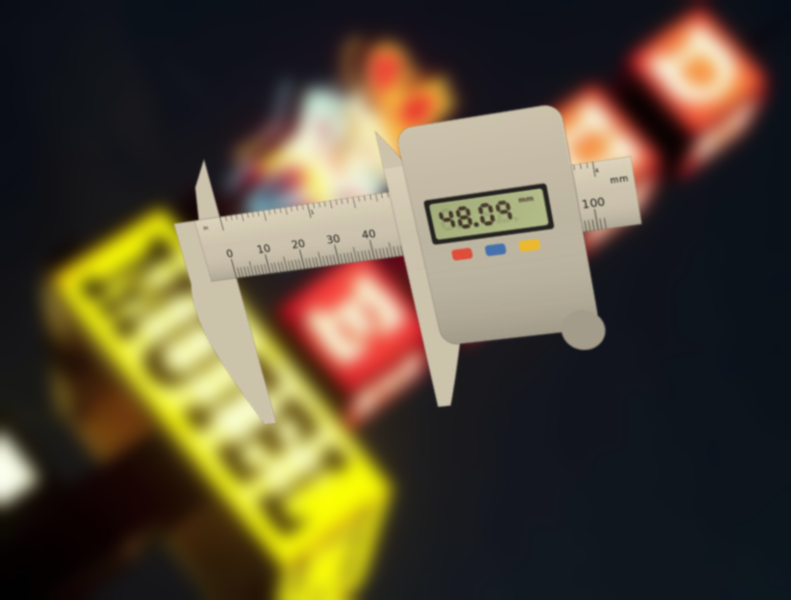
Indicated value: 48.09 mm
